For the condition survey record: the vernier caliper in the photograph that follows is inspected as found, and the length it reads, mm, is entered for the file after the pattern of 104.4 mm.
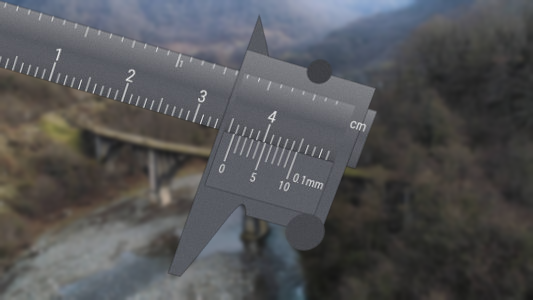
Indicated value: 35.8 mm
